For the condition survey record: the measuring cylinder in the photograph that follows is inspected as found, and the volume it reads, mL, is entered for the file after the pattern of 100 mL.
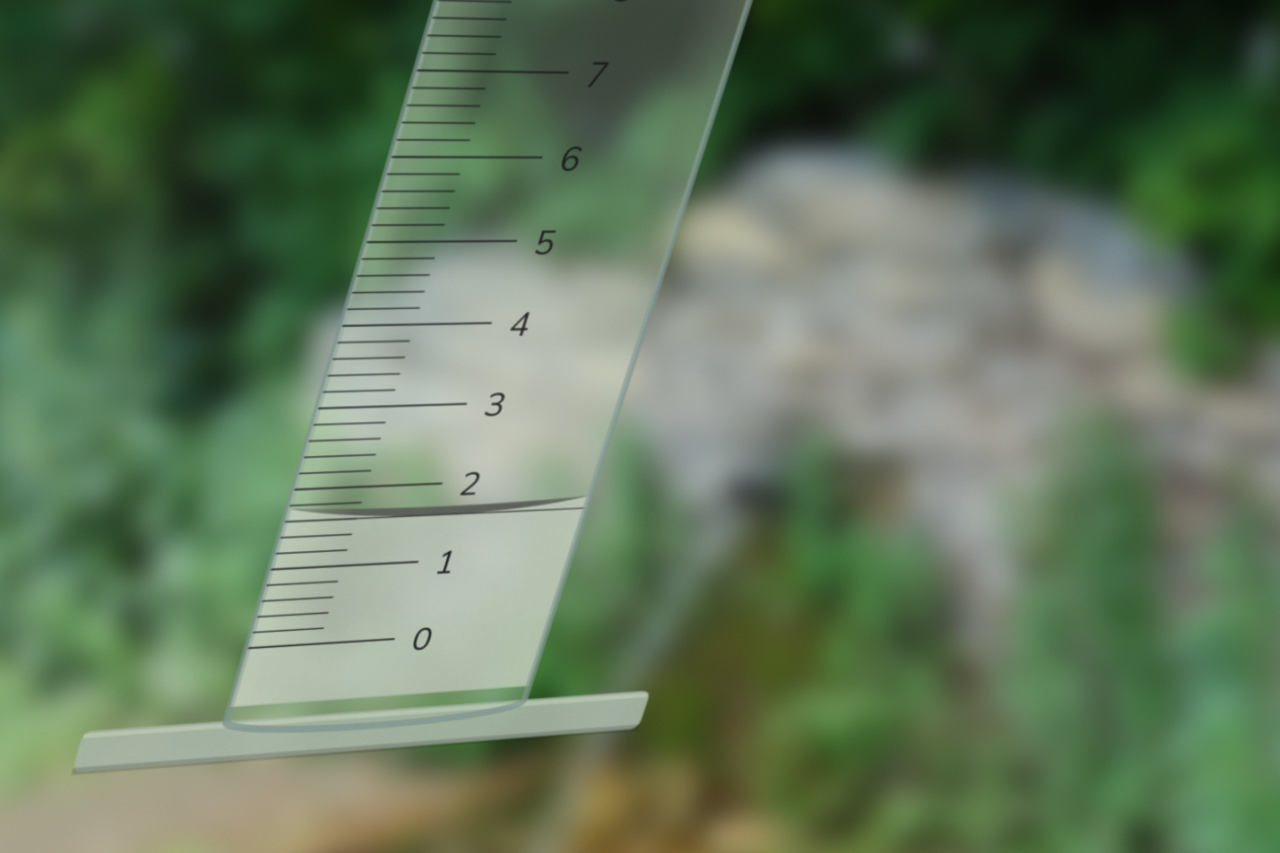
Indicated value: 1.6 mL
